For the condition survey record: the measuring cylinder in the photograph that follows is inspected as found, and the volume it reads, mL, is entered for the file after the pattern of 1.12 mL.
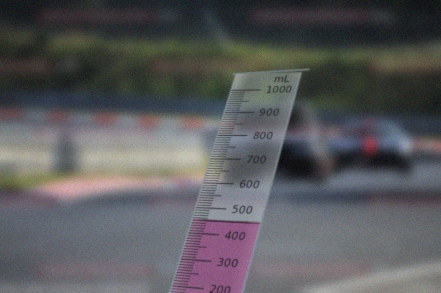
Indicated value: 450 mL
